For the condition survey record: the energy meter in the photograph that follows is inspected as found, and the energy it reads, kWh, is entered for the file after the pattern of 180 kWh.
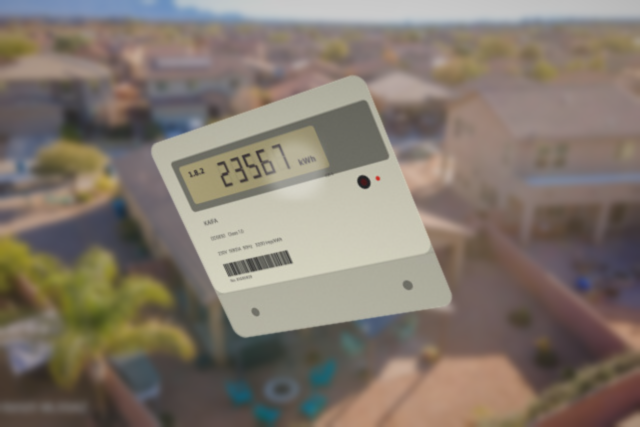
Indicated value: 23567 kWh
